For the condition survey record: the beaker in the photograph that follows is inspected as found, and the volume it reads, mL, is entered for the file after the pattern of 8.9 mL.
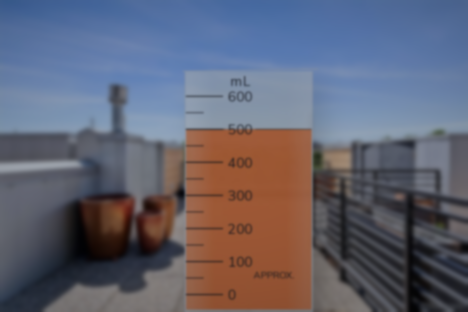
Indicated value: 500 mL
